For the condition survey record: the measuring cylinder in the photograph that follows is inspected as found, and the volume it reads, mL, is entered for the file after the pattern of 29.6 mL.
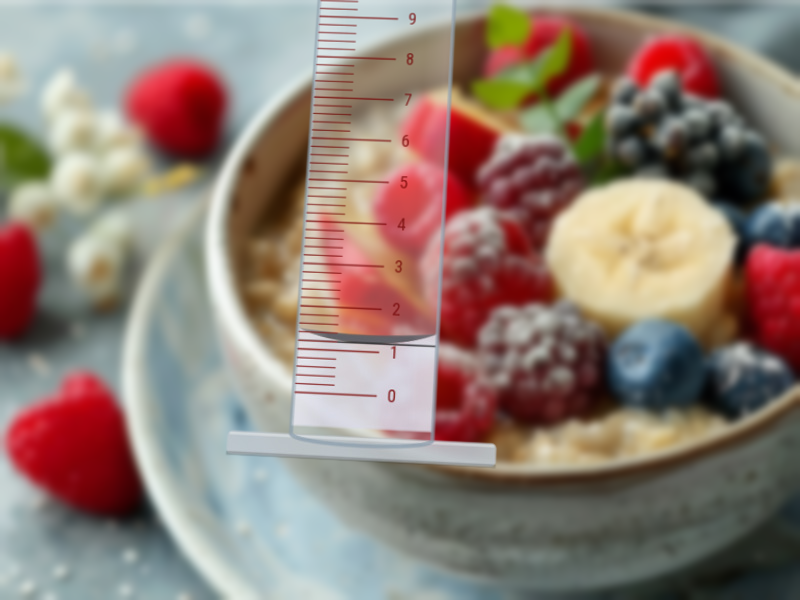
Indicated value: 1.2 mL
